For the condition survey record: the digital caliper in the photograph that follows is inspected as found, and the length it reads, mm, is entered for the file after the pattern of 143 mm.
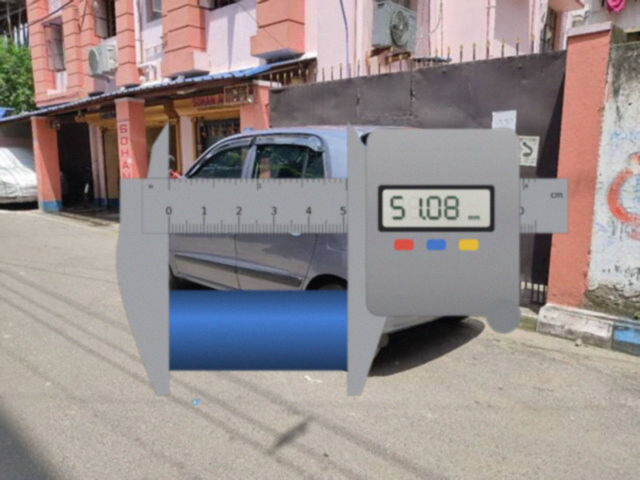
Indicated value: 51.08 mm
